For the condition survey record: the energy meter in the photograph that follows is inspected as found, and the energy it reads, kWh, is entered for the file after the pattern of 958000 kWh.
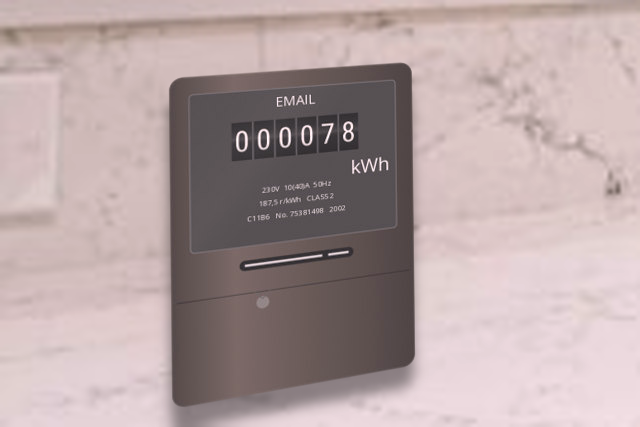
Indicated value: 78 kWh
